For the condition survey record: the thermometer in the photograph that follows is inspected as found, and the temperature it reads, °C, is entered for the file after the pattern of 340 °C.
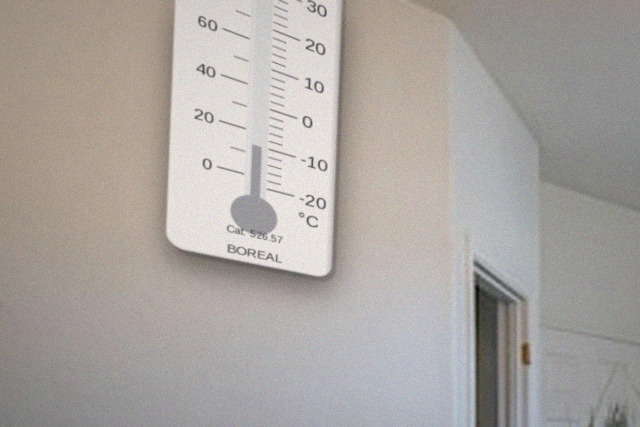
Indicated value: -10 °C
